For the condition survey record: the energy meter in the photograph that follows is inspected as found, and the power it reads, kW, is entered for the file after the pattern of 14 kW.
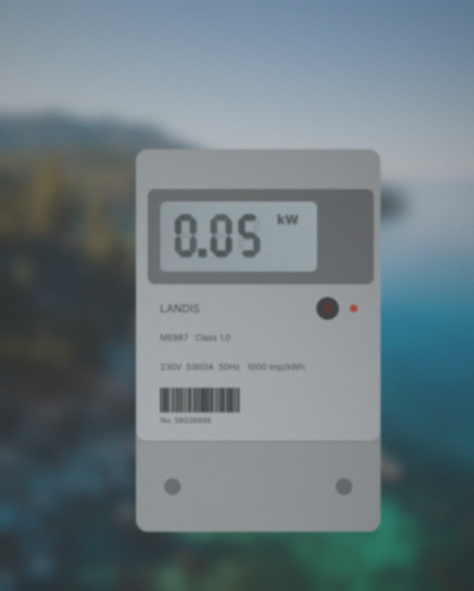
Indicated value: 0.05 kW
